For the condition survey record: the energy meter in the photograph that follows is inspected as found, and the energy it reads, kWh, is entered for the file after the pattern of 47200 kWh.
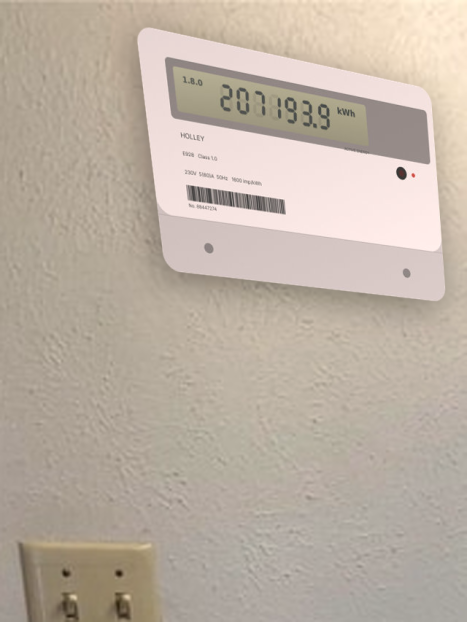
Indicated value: 207193.9 kWh
